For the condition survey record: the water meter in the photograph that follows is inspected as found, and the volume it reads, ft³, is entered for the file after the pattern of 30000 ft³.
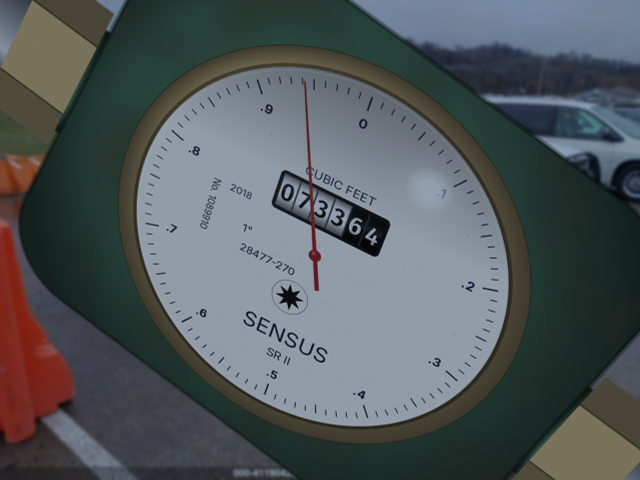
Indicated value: 73363.94 ft³
